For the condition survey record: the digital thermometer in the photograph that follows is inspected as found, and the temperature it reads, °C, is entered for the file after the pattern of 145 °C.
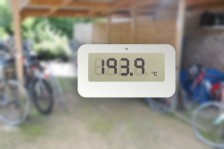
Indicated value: 193.9 °C
